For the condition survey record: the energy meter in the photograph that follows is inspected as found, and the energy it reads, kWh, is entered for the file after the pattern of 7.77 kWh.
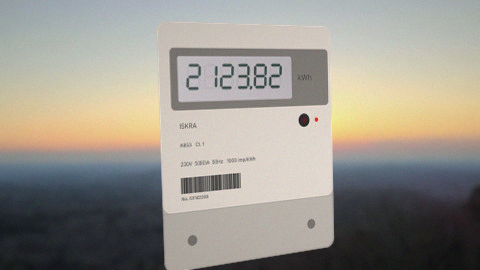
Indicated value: 2123.82 kWh
